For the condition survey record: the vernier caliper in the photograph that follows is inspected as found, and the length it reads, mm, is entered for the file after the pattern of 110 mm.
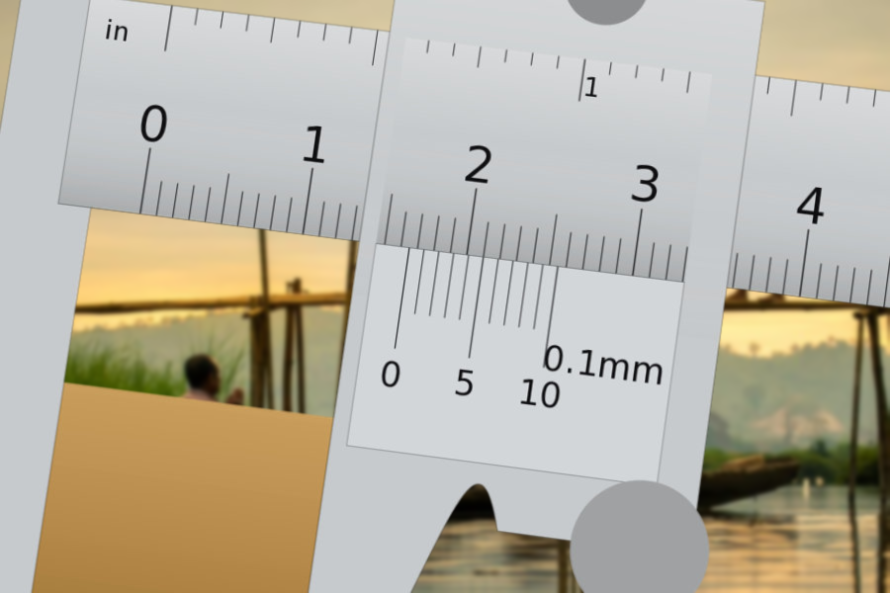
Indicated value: 16.5 mm
